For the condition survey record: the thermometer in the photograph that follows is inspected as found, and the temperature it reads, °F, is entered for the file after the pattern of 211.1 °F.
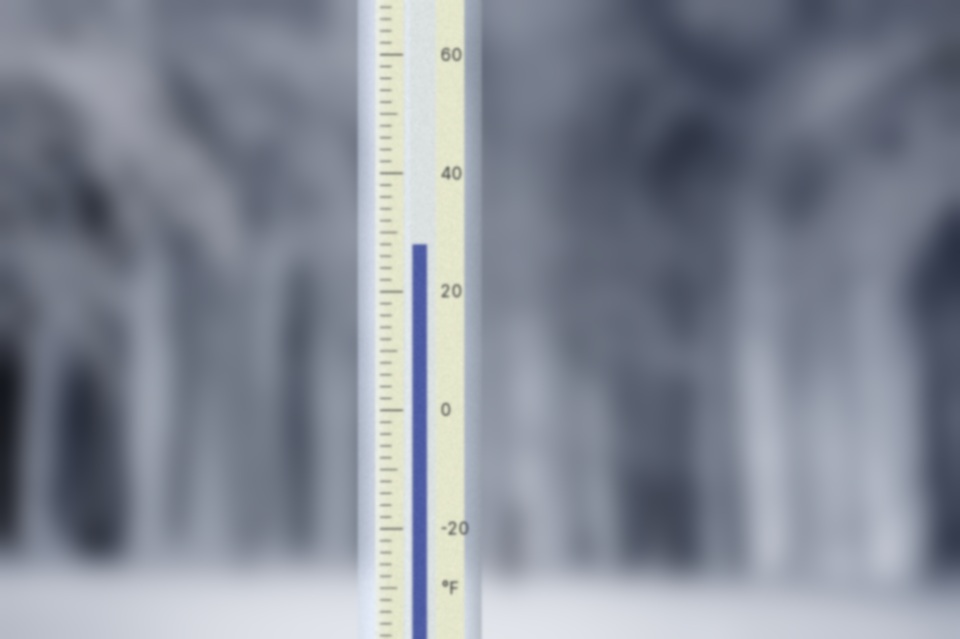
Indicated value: 28 °F
